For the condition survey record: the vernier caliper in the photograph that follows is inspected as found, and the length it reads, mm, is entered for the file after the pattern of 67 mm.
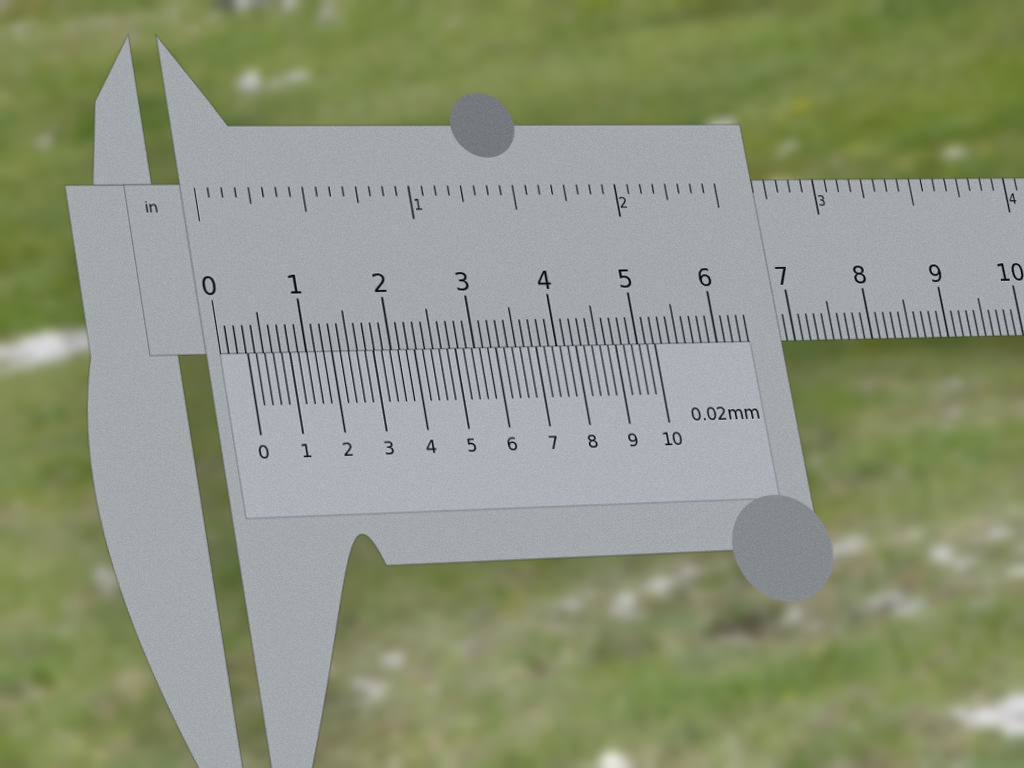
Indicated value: 3.2 mm
